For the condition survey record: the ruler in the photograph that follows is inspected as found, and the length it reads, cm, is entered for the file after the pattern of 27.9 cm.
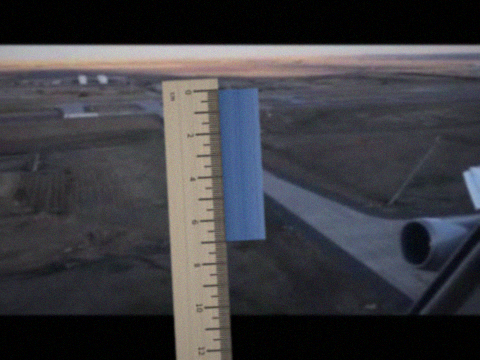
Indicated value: 7 cm
